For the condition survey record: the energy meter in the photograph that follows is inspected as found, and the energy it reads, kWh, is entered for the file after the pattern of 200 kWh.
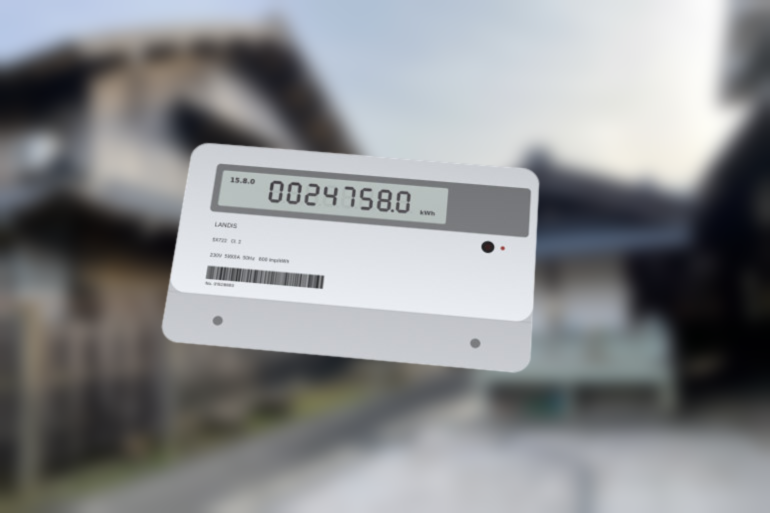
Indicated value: 24758.0 kWh
